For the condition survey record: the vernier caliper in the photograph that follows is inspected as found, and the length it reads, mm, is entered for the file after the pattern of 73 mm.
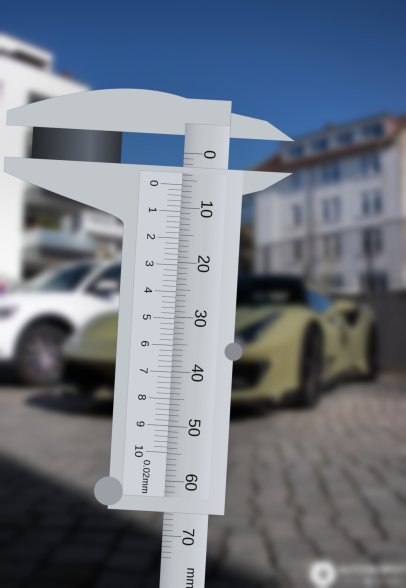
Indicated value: 5.8 mm
